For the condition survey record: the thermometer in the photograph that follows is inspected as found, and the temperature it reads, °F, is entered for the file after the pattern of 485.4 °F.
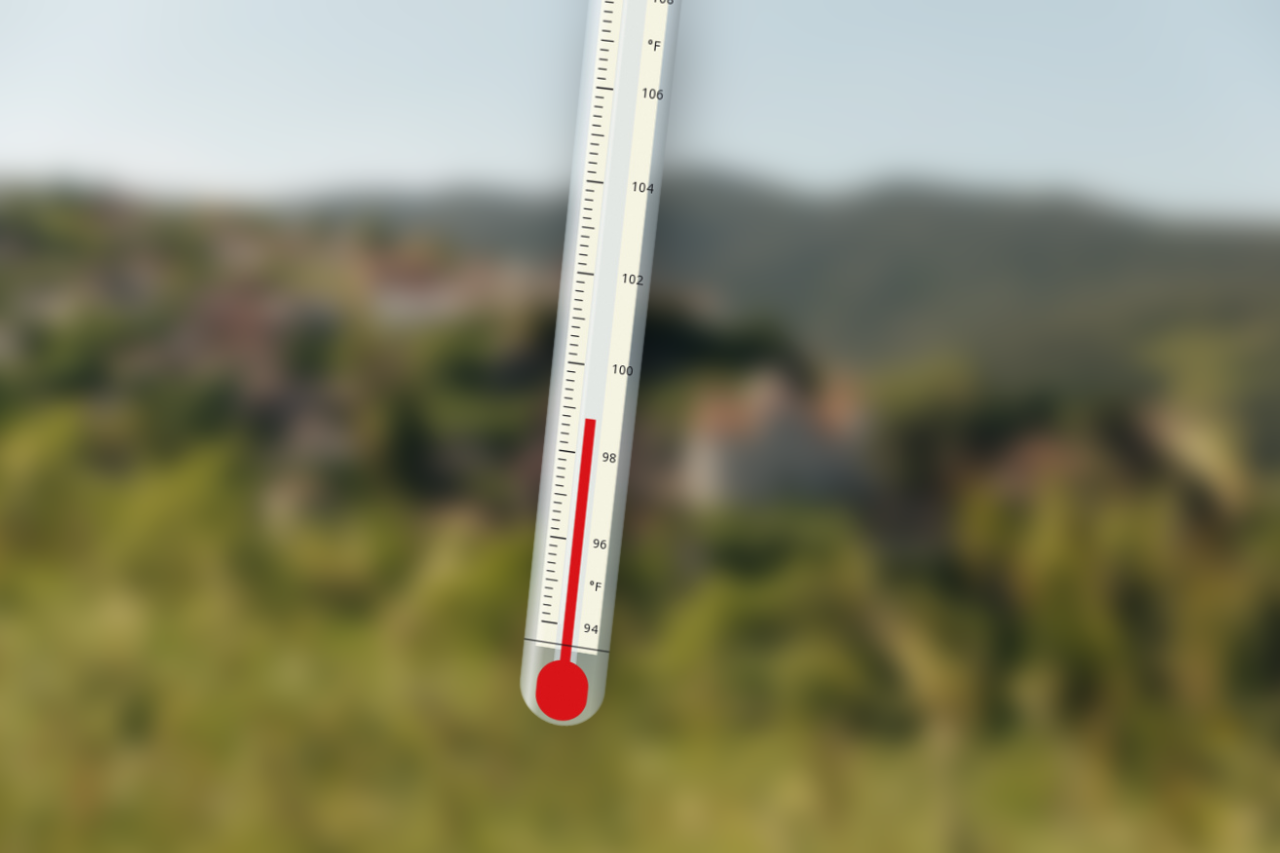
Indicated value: 98.8 °F
